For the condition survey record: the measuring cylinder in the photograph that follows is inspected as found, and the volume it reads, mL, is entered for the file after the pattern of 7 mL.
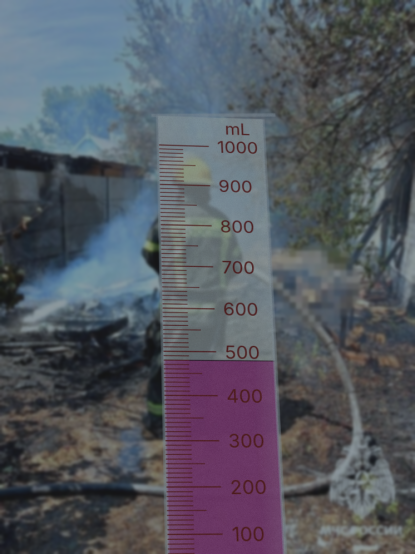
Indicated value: 480 mL
